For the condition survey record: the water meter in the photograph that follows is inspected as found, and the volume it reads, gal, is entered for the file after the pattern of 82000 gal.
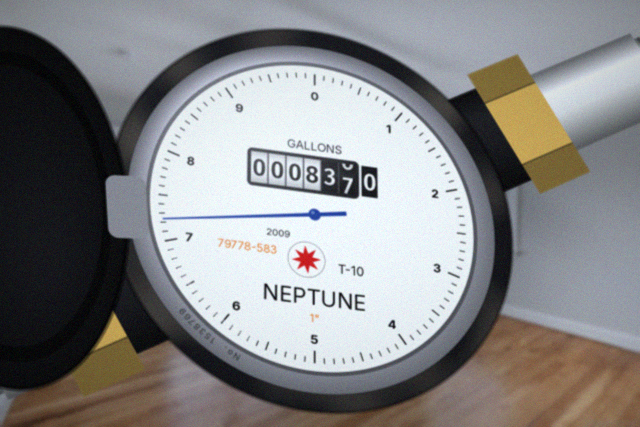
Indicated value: 8367.2 gal
